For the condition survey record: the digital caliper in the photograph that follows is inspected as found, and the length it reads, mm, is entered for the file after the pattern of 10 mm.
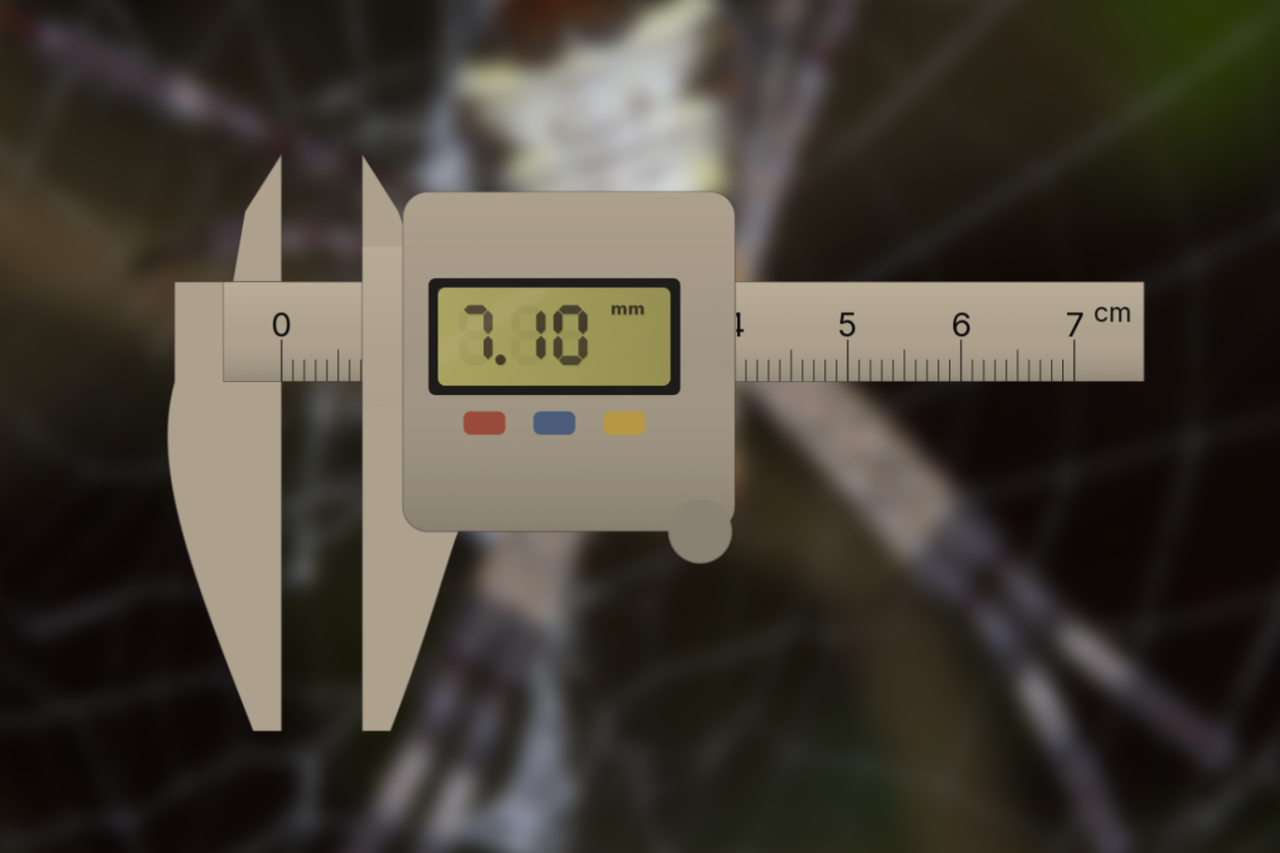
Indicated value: 7.10 mm
